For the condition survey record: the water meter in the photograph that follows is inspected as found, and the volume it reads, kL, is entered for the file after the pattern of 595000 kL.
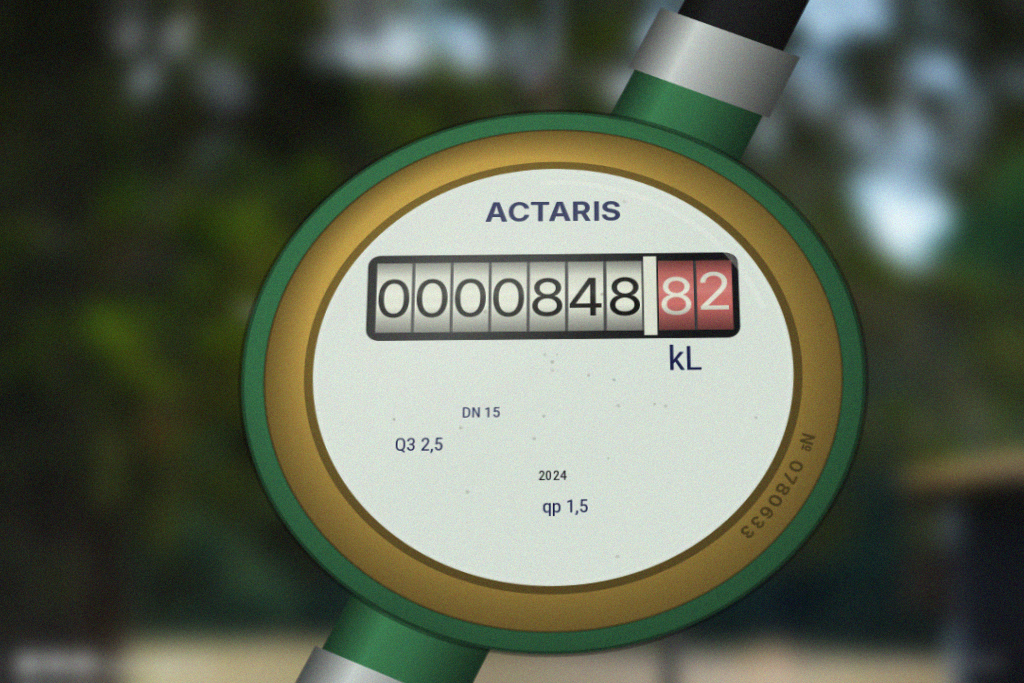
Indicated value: 848.82 kL
